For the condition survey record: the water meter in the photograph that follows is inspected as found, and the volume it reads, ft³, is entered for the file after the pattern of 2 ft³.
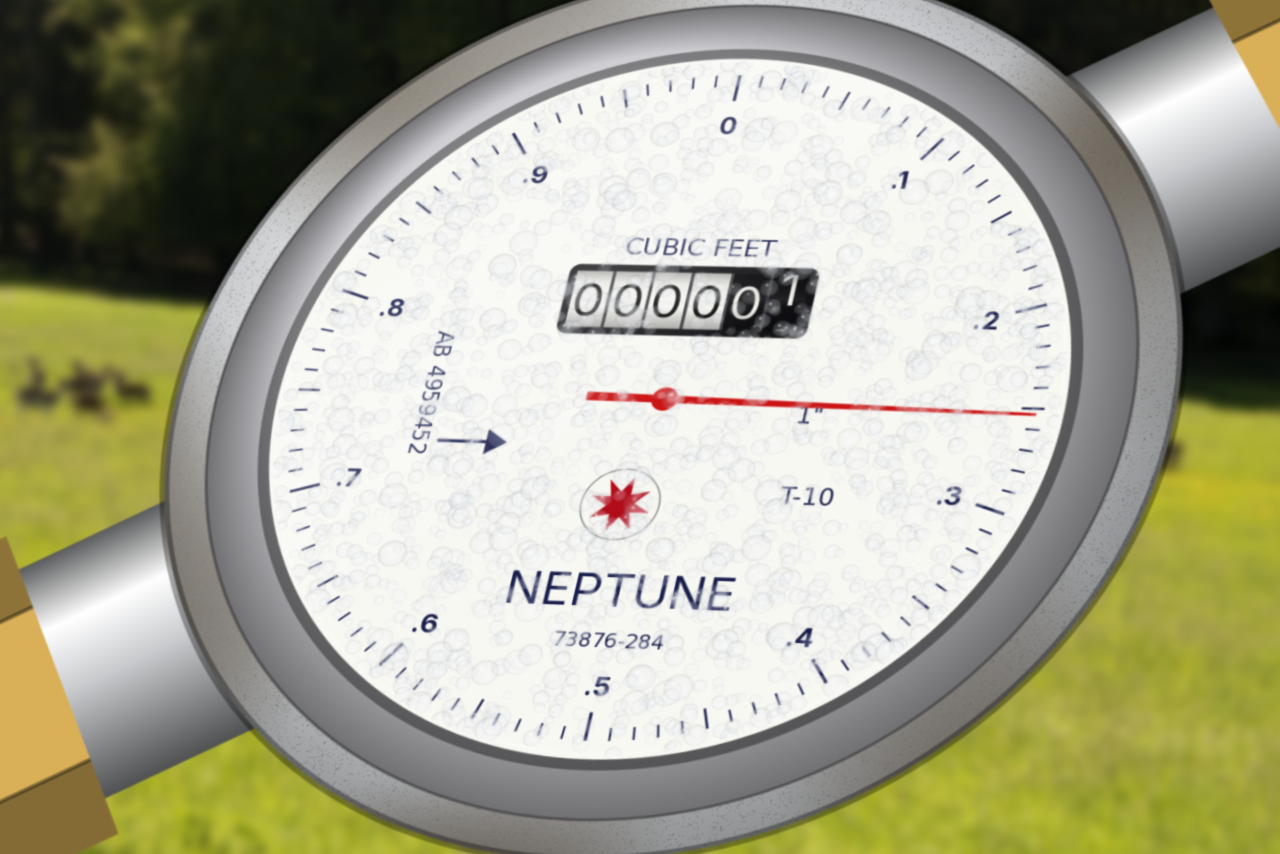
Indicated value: 1.25 ft³
